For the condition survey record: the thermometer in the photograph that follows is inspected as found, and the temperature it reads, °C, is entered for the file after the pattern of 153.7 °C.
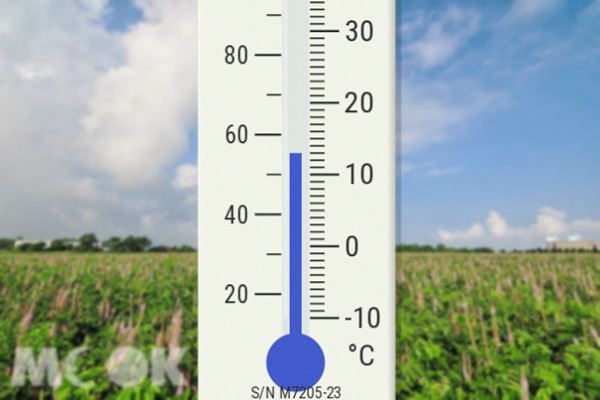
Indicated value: 13 °C
